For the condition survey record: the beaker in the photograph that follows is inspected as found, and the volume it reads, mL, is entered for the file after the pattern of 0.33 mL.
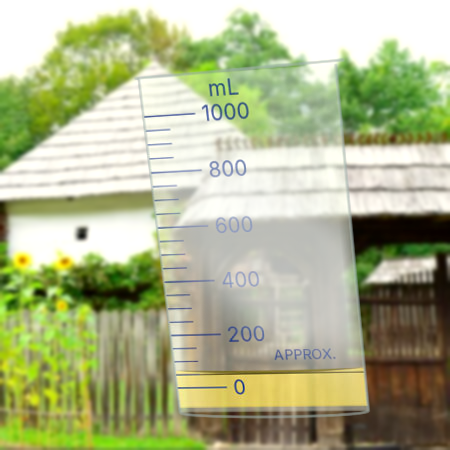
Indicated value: 50 mL
